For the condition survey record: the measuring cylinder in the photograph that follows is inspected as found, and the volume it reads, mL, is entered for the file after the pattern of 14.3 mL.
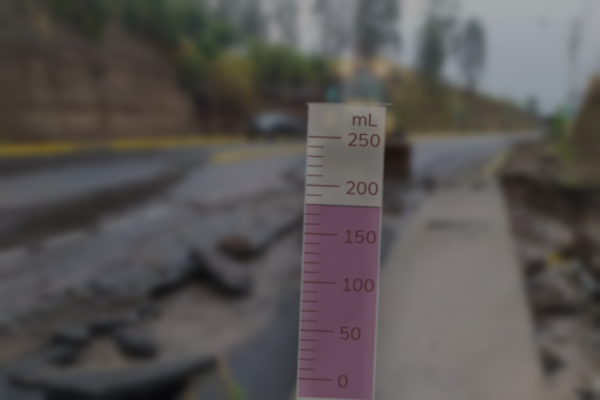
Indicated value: 180 mL
